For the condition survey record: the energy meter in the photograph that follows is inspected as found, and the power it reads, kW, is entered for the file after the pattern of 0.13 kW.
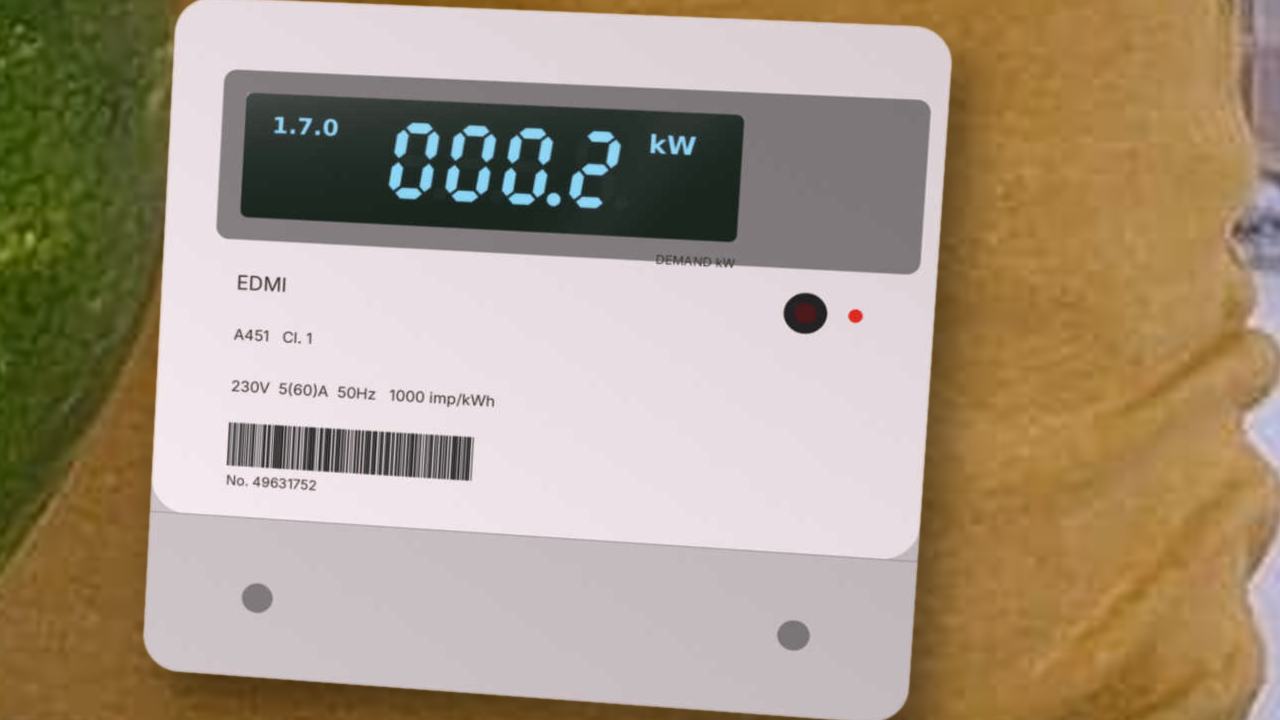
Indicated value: 0.2 kW
